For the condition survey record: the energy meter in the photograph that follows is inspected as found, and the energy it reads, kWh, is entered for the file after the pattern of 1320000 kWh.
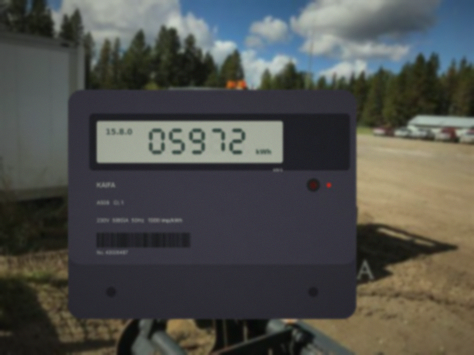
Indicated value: 5972 kWh
